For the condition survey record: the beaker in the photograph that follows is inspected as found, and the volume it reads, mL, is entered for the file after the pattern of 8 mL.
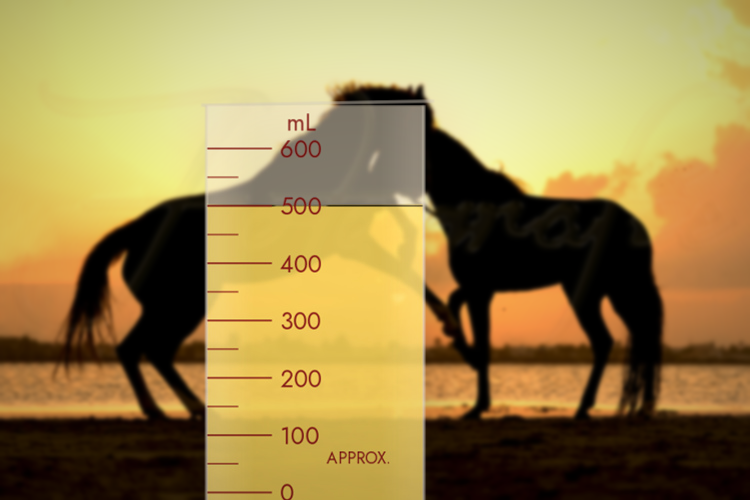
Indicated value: 500 mL
